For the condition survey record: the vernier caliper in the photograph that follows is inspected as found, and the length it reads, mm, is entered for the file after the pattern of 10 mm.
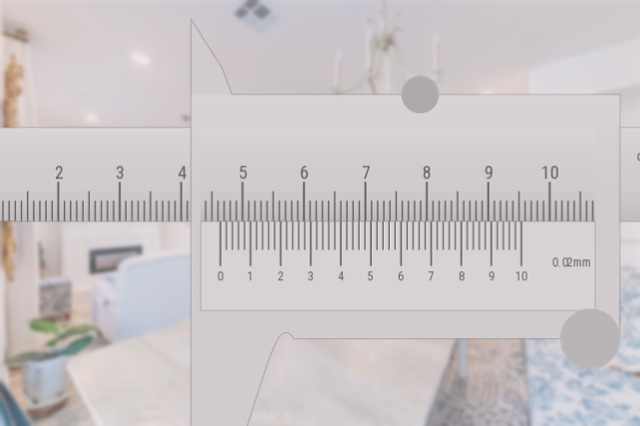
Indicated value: 46.4 mm
